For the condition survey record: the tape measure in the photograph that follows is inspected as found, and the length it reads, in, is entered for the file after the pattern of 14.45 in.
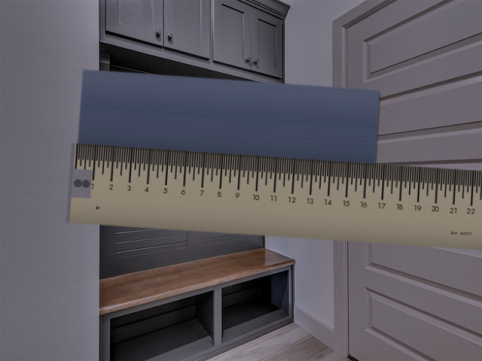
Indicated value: 16.5 in
